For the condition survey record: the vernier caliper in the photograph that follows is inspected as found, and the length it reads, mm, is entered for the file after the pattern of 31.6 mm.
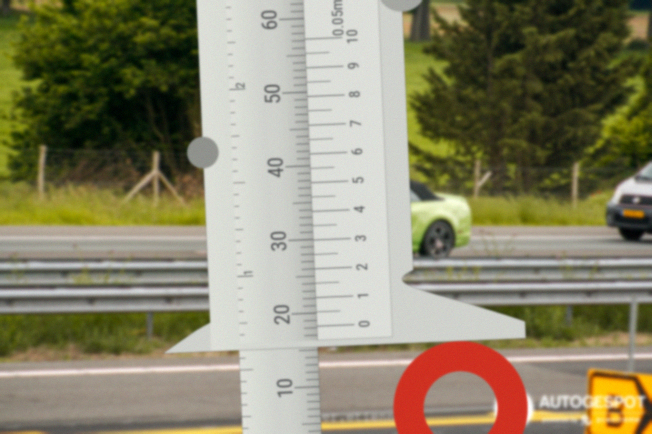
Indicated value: 18.2 mm
